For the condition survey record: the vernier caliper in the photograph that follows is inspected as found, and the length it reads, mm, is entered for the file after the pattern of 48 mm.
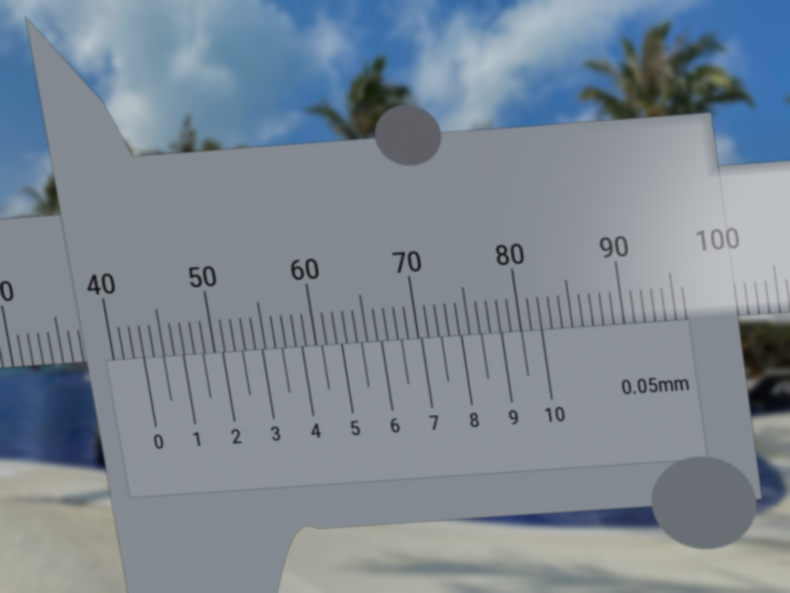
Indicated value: 43.0 mm
